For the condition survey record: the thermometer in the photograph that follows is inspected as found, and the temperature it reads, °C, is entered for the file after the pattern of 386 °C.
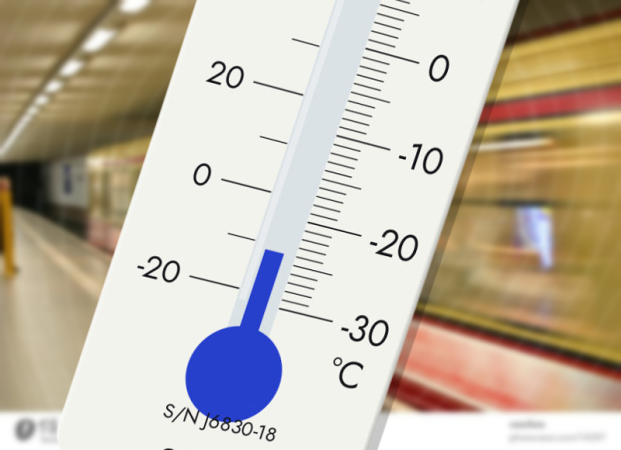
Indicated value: -24 °C
